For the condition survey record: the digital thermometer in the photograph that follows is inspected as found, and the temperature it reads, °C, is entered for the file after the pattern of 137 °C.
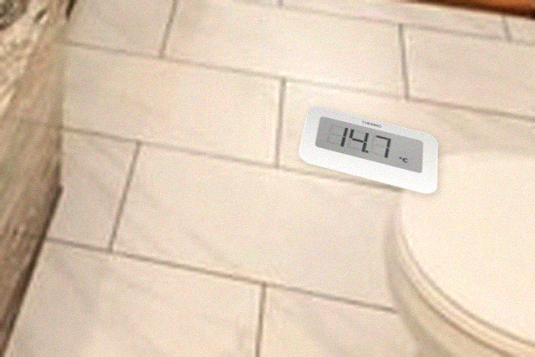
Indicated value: 14.7 °C
